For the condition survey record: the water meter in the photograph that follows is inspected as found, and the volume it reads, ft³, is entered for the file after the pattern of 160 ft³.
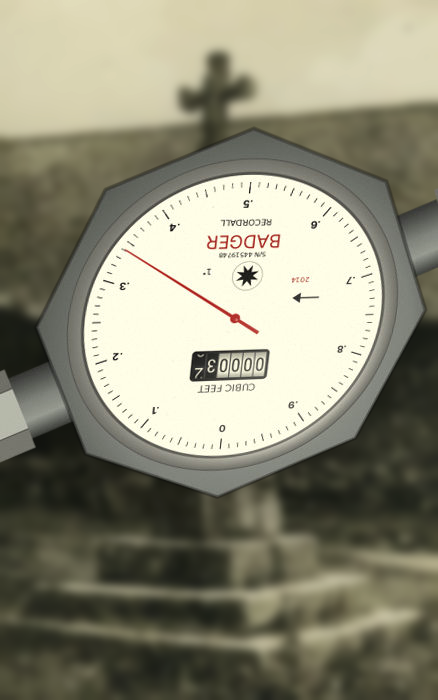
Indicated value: 32.34 ft³
